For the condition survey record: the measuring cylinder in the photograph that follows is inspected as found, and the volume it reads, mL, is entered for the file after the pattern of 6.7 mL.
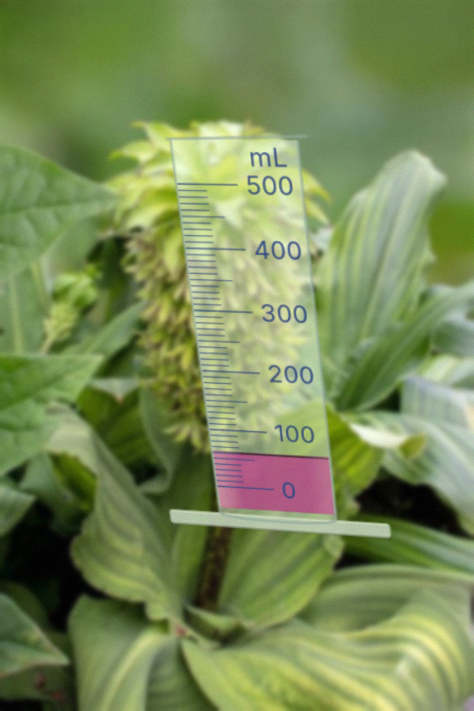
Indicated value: 60 mL
